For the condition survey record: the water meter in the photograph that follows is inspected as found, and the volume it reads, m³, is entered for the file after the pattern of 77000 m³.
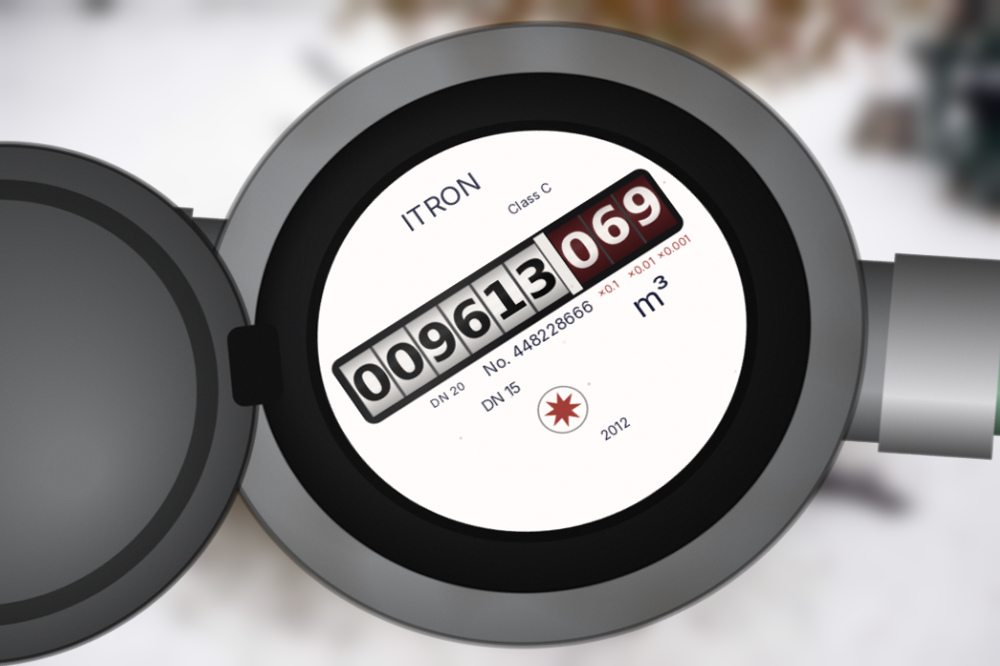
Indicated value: 9613.069 m³
